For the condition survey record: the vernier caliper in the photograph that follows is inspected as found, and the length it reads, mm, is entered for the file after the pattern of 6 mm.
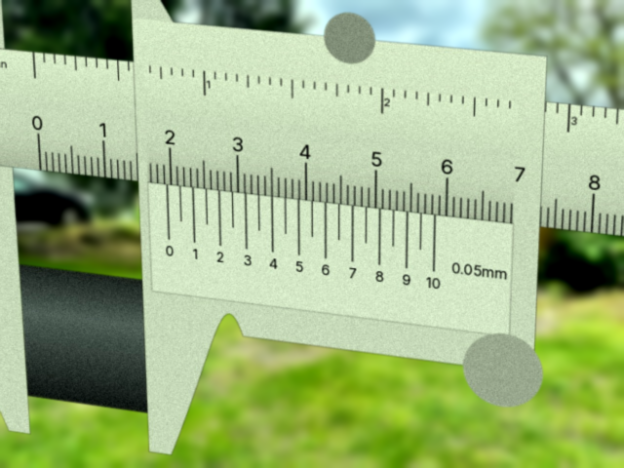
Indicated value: 19.4 mm
